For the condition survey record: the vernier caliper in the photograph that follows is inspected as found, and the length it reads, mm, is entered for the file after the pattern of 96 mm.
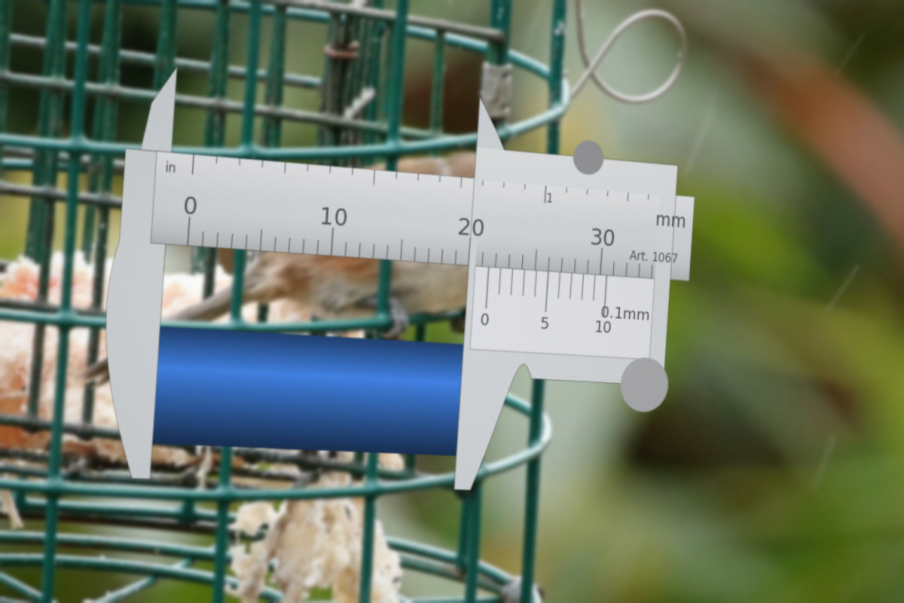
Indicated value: 21.5 mm
